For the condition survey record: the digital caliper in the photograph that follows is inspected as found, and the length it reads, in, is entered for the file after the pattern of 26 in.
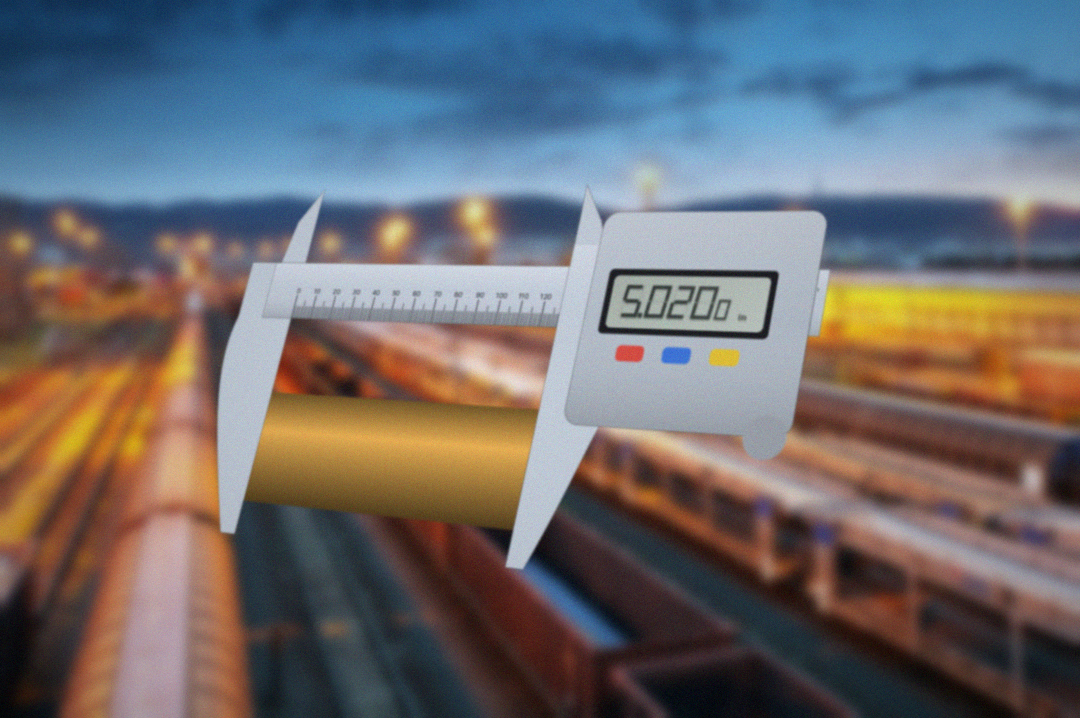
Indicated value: 5.0200 in
